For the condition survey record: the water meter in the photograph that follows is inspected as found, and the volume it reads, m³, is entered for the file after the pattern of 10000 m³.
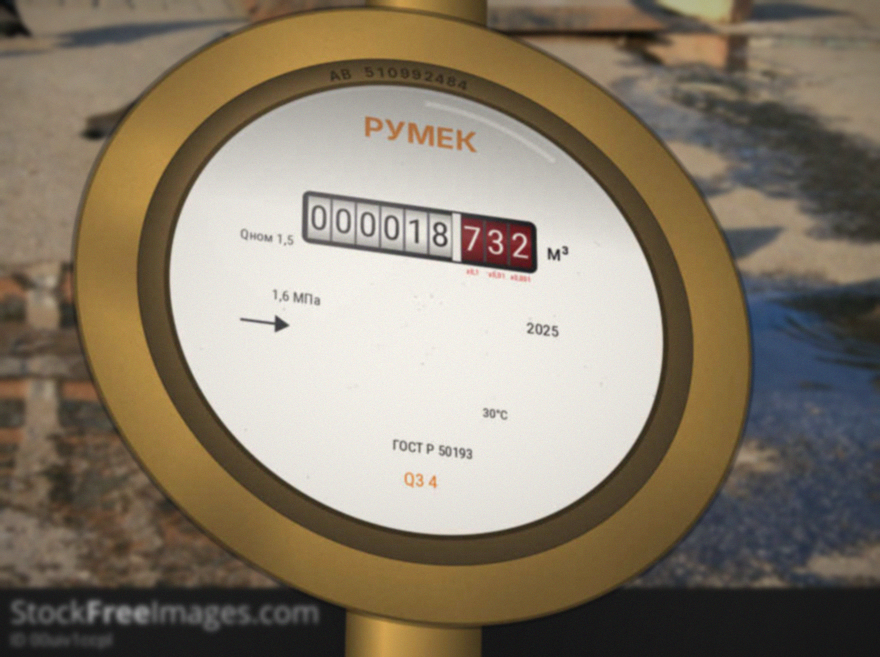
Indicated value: 18.732 m³
